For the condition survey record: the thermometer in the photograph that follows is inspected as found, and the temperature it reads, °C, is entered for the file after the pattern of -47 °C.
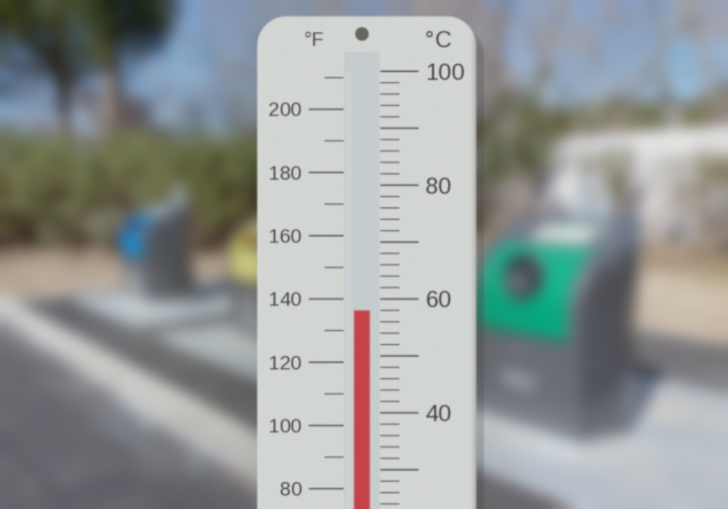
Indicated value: 58 °C
